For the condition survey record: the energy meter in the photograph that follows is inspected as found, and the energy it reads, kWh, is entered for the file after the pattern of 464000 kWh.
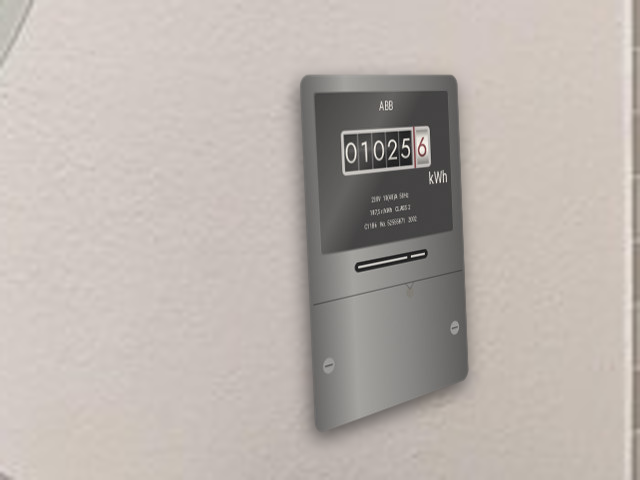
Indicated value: 1025.6 kWh
